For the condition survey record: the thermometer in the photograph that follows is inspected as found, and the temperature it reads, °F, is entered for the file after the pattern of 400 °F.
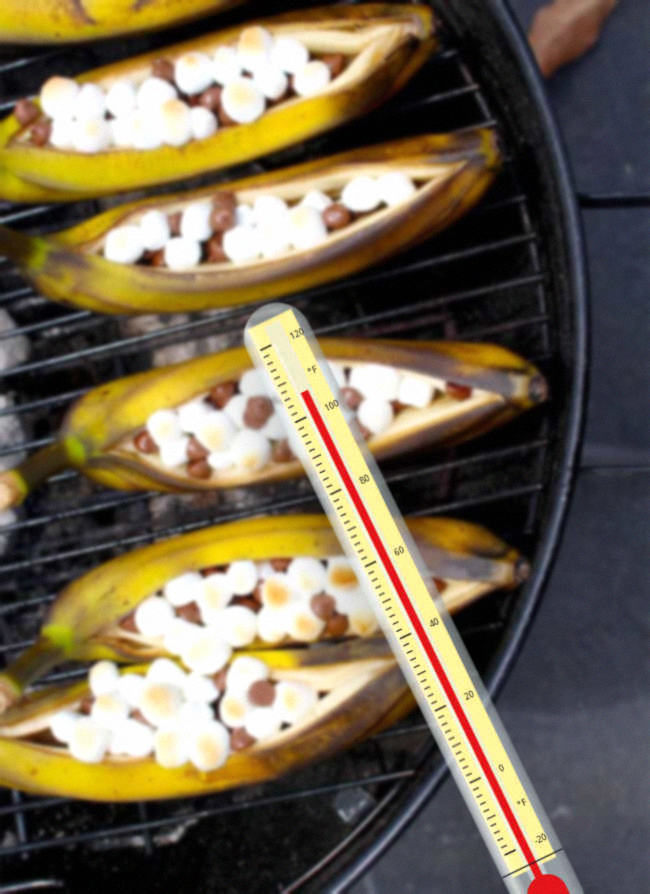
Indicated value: 106 °F
